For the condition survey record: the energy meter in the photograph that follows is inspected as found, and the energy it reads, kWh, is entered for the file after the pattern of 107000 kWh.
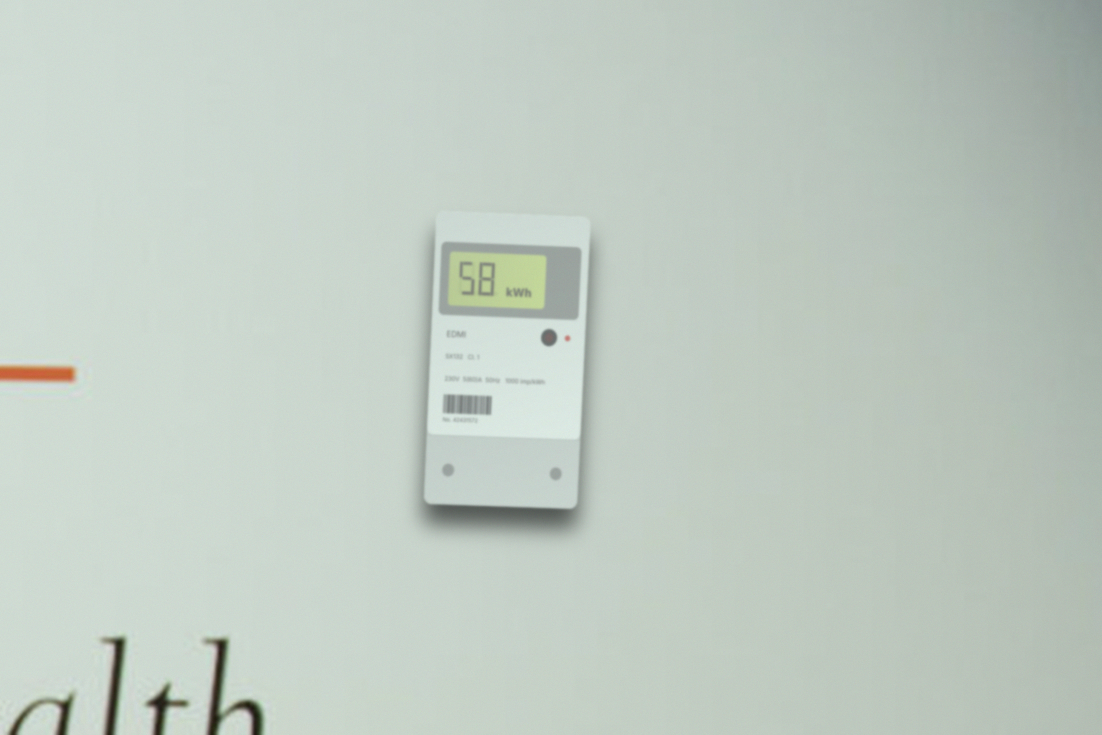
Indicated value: 58 kWh
